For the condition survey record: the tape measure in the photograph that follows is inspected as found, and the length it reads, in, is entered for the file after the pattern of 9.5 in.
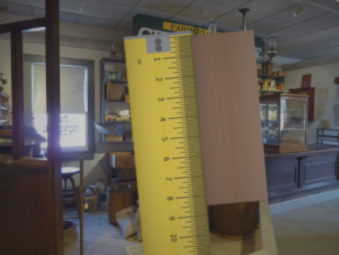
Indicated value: 8.5 in
